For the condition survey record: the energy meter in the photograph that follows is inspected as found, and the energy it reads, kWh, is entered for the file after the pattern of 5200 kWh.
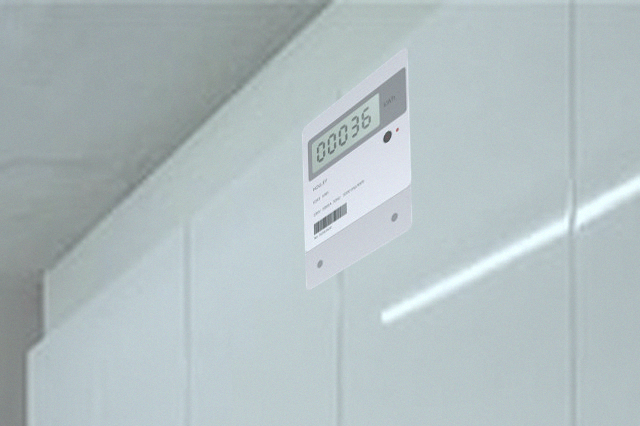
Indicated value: 36 kWh
